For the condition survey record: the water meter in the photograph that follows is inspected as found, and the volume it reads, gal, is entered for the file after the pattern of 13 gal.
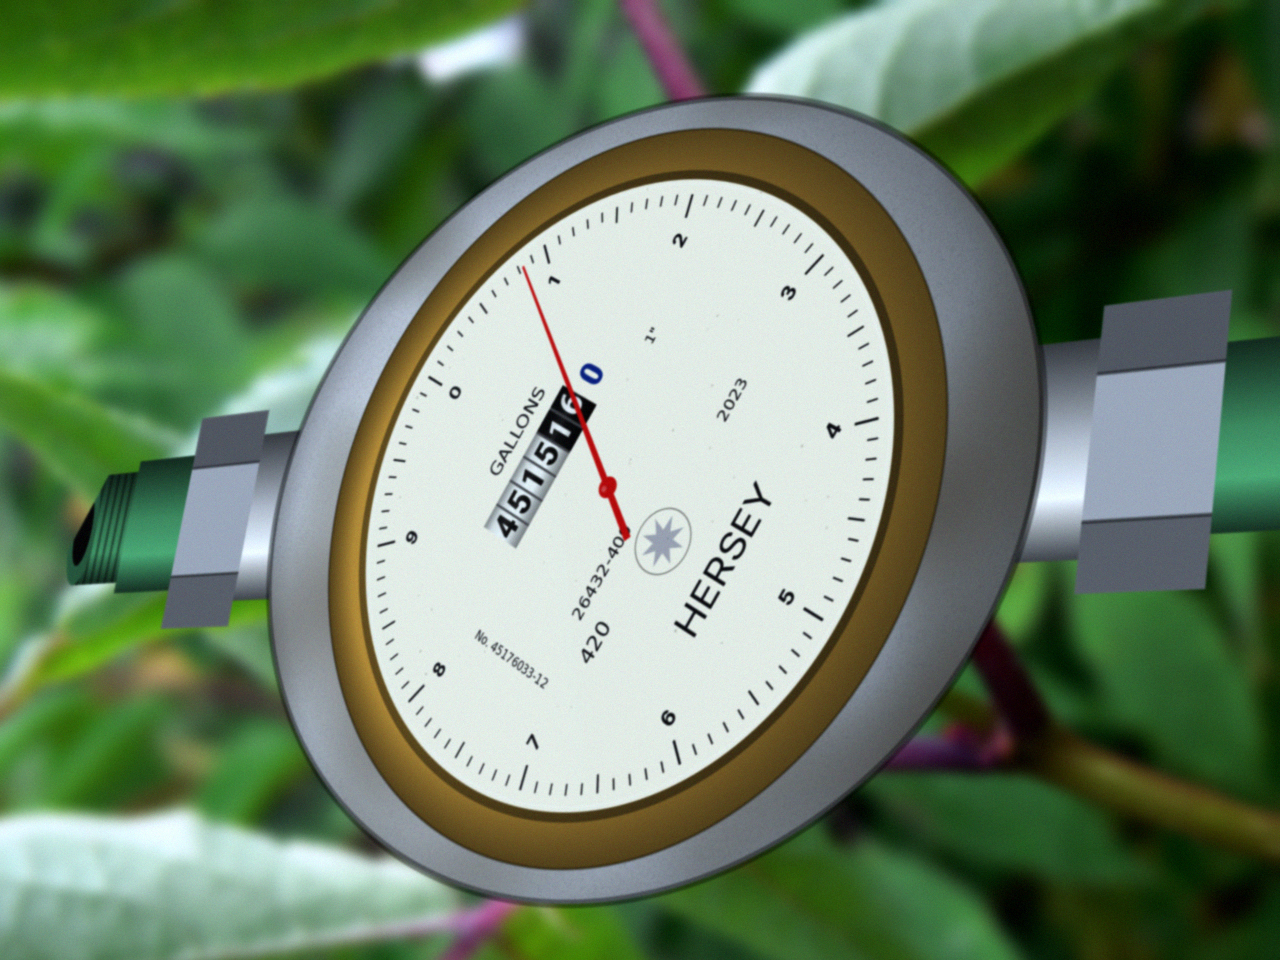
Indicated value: 4515160.8 gal
